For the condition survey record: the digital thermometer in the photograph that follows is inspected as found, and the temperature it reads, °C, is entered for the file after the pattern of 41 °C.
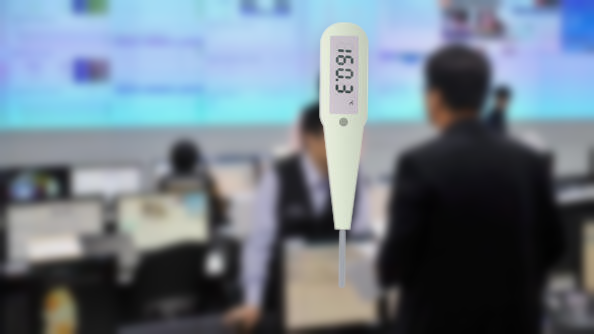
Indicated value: 160.3 °C
